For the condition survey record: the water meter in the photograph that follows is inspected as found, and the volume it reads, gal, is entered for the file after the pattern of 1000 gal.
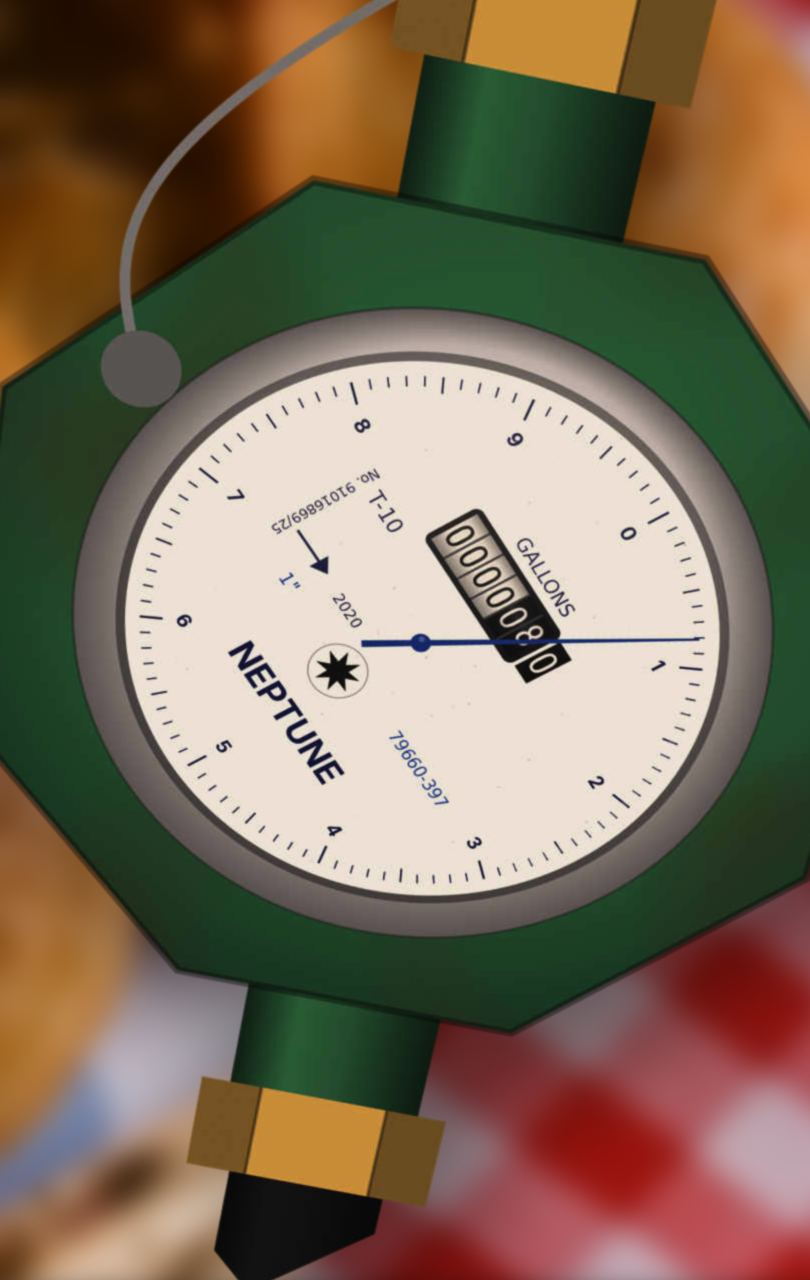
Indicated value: 80.8 gal
